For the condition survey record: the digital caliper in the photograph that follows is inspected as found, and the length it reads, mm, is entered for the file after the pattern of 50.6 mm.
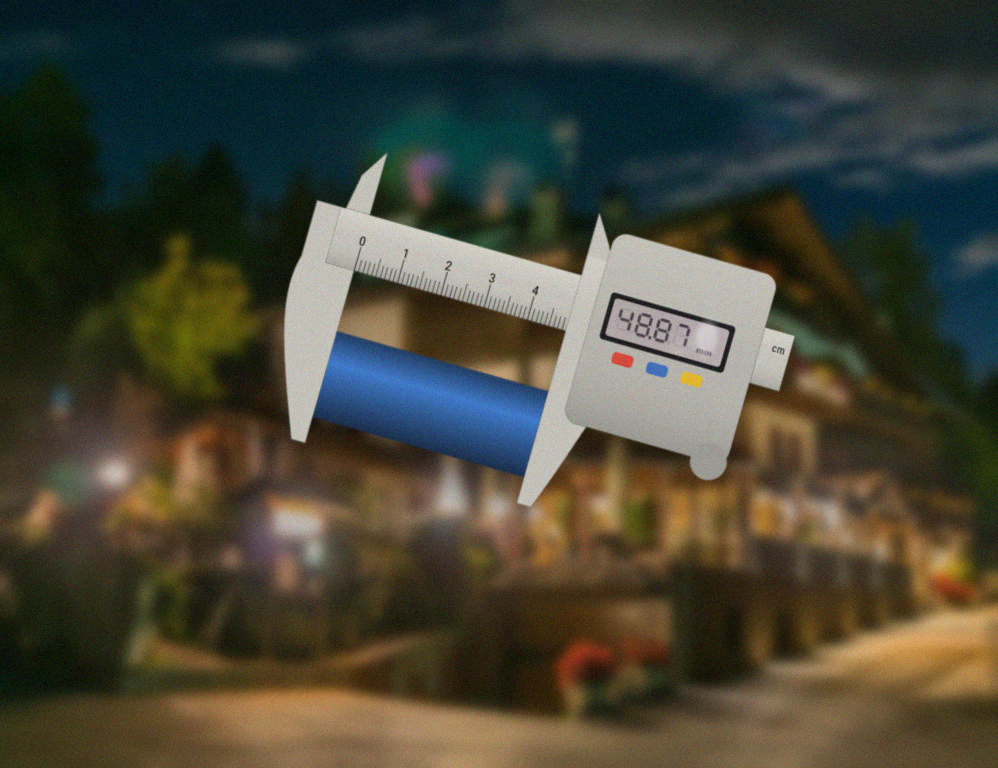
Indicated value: 48.87 mm
